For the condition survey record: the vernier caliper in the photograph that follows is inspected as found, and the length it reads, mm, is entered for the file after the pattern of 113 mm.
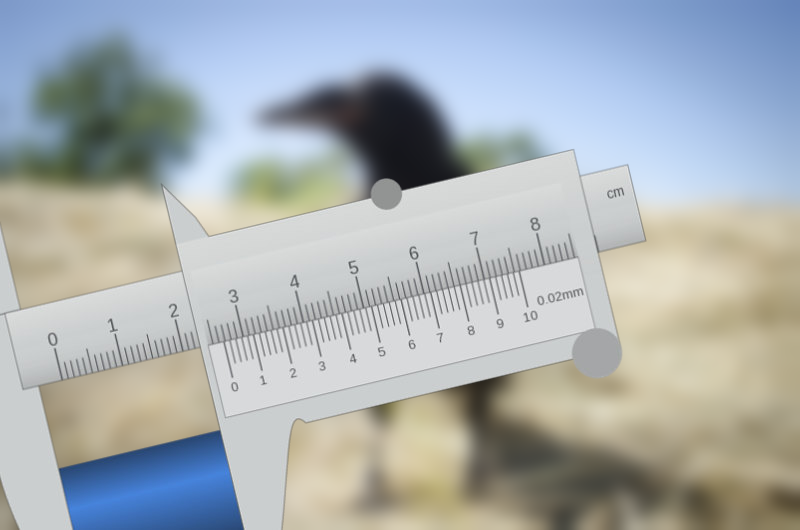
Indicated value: 26.8 mm
